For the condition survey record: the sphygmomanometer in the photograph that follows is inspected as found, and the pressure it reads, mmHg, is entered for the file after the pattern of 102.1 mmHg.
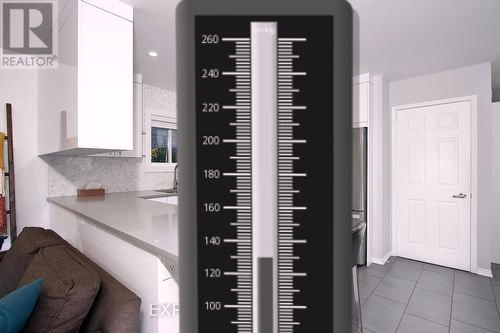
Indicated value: 130 mmHg
